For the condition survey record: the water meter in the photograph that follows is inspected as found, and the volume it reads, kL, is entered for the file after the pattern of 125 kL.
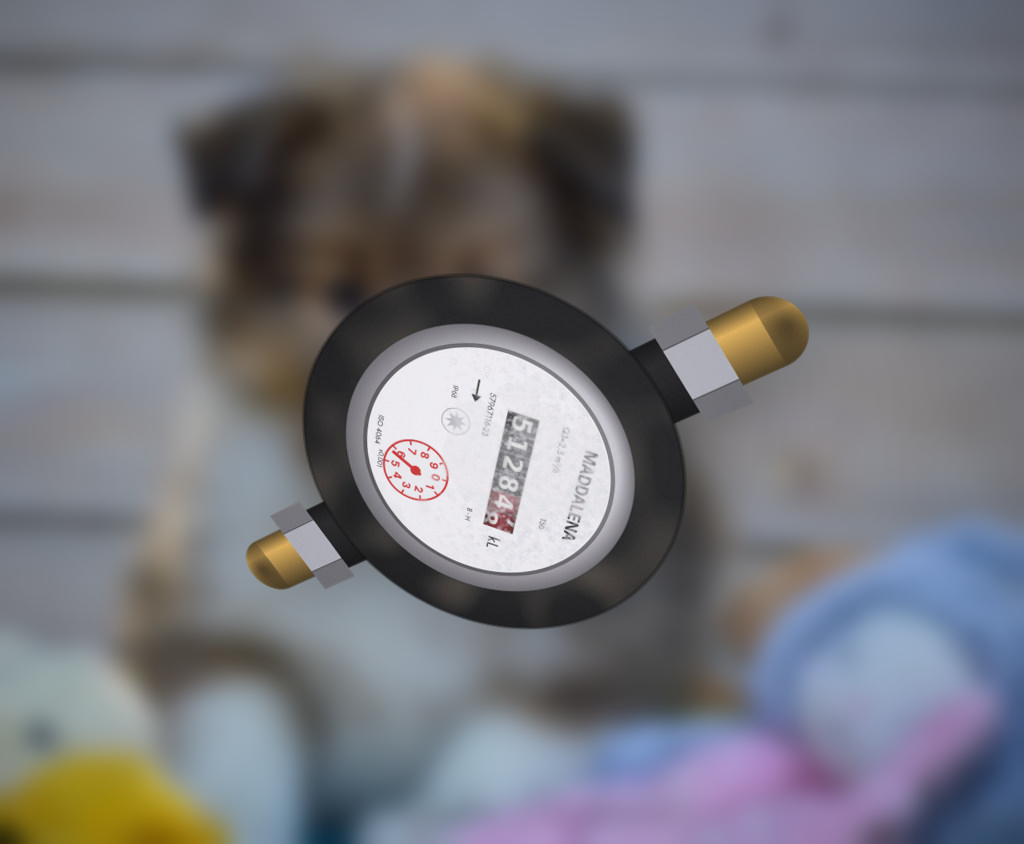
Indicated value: 5128.475 kL
